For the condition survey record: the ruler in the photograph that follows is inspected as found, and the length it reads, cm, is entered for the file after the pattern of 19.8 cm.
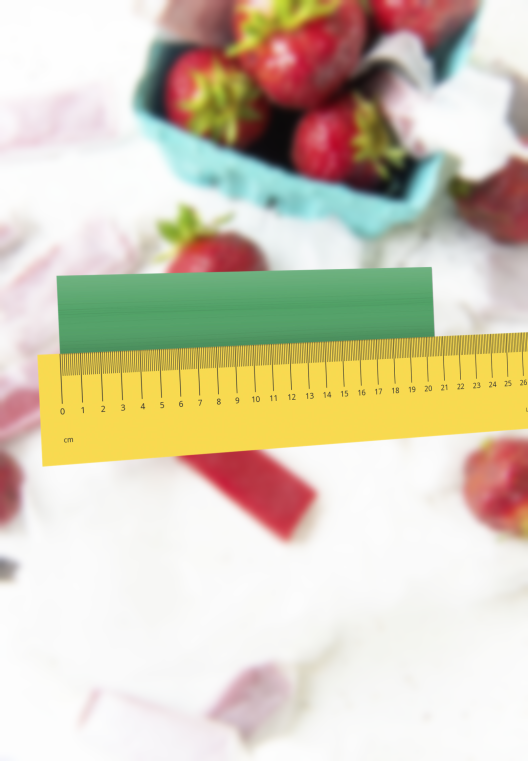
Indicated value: 20.5 cm
